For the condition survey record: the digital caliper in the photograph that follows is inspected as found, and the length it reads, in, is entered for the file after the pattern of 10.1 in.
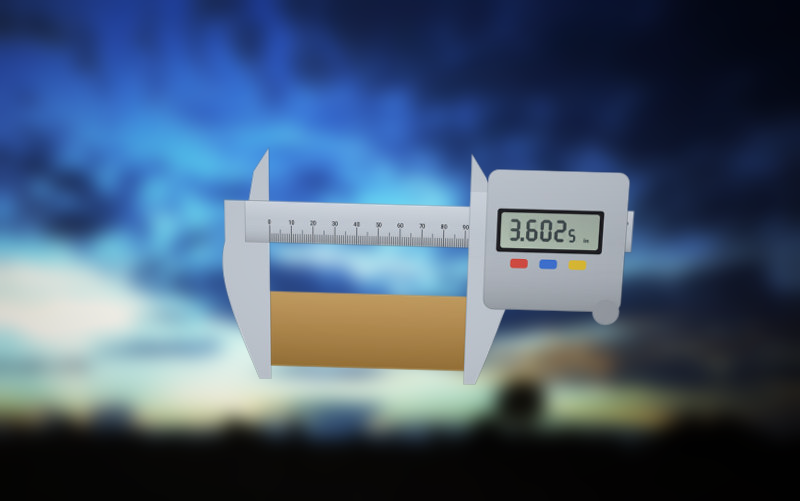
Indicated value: 3.6025 in
